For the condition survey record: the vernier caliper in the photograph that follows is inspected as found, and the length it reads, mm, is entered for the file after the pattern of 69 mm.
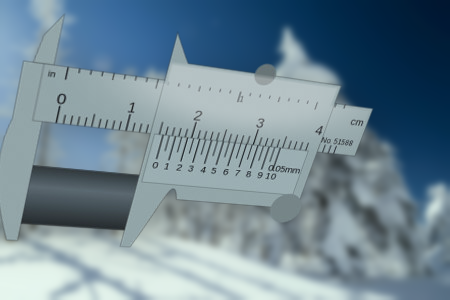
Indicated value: 15.6 mm
